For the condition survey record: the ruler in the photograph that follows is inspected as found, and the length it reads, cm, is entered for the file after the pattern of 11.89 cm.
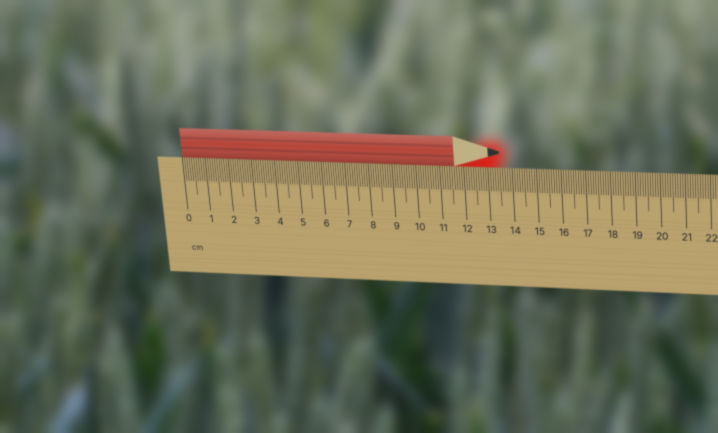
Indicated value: 13.5 cm
